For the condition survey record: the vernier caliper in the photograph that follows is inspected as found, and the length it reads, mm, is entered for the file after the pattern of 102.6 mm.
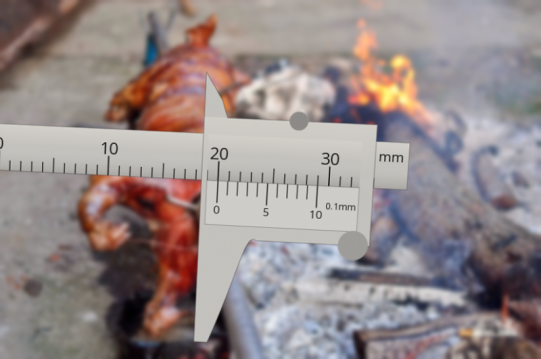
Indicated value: 20.0 mm
